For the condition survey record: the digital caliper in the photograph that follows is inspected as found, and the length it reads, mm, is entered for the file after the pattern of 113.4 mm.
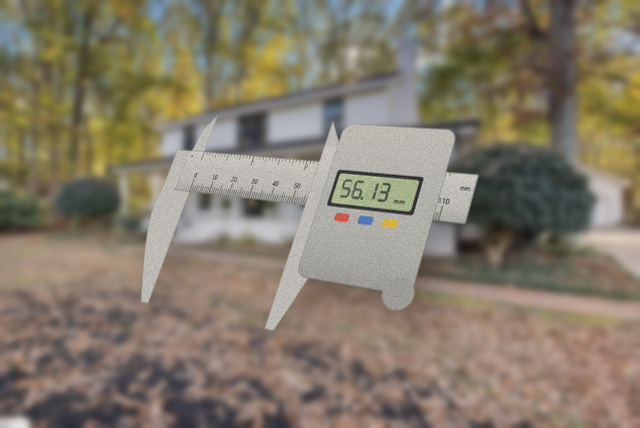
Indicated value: 56.13 mm
